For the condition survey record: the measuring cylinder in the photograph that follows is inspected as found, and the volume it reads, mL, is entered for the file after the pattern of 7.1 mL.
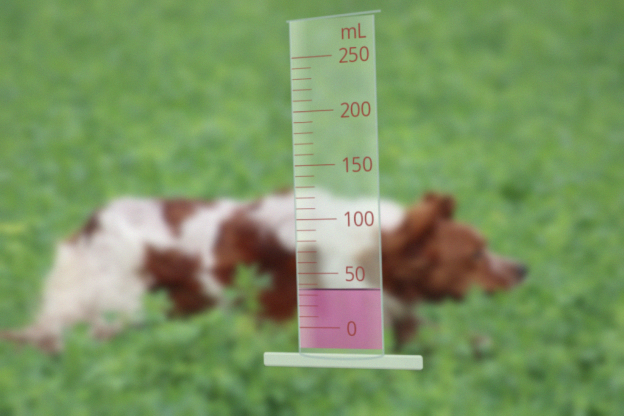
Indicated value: 35 mL
